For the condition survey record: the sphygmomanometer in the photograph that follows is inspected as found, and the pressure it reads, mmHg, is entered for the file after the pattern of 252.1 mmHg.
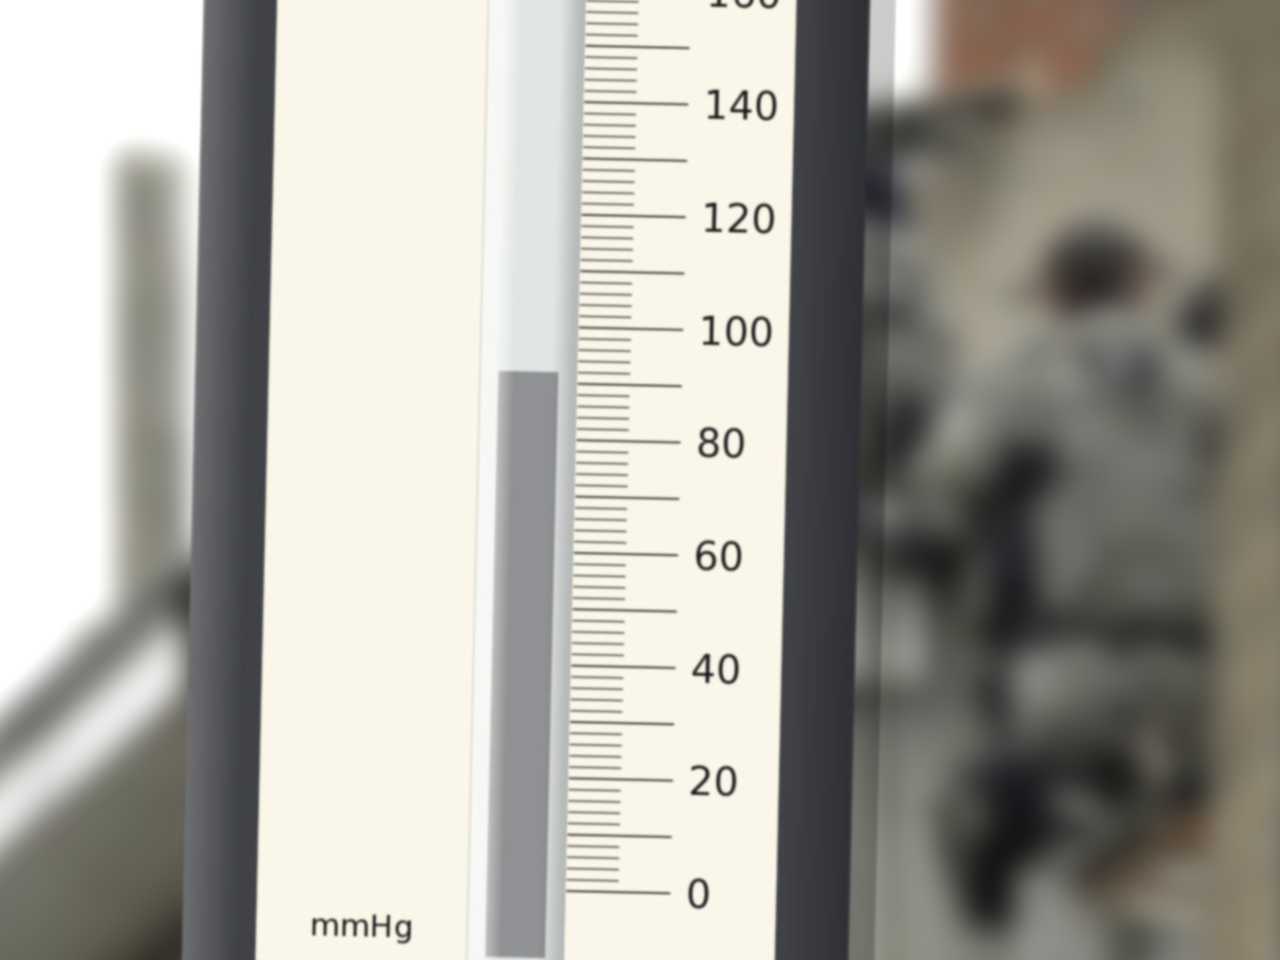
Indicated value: 92 mmHg
